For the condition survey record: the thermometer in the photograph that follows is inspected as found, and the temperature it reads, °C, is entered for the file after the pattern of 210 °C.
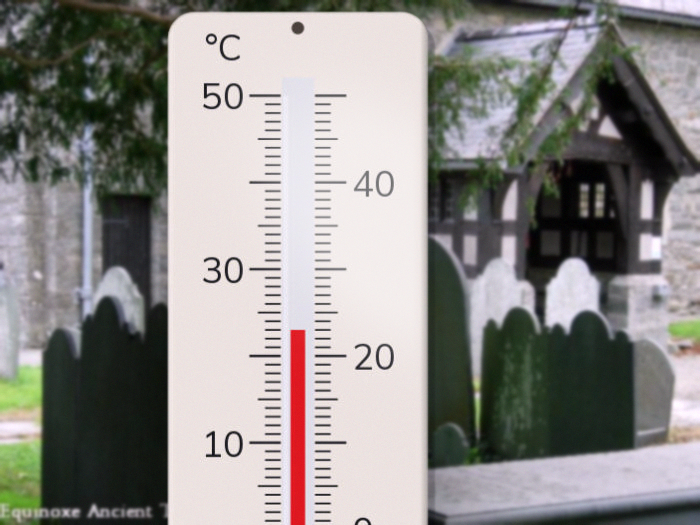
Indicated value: 23 °C
